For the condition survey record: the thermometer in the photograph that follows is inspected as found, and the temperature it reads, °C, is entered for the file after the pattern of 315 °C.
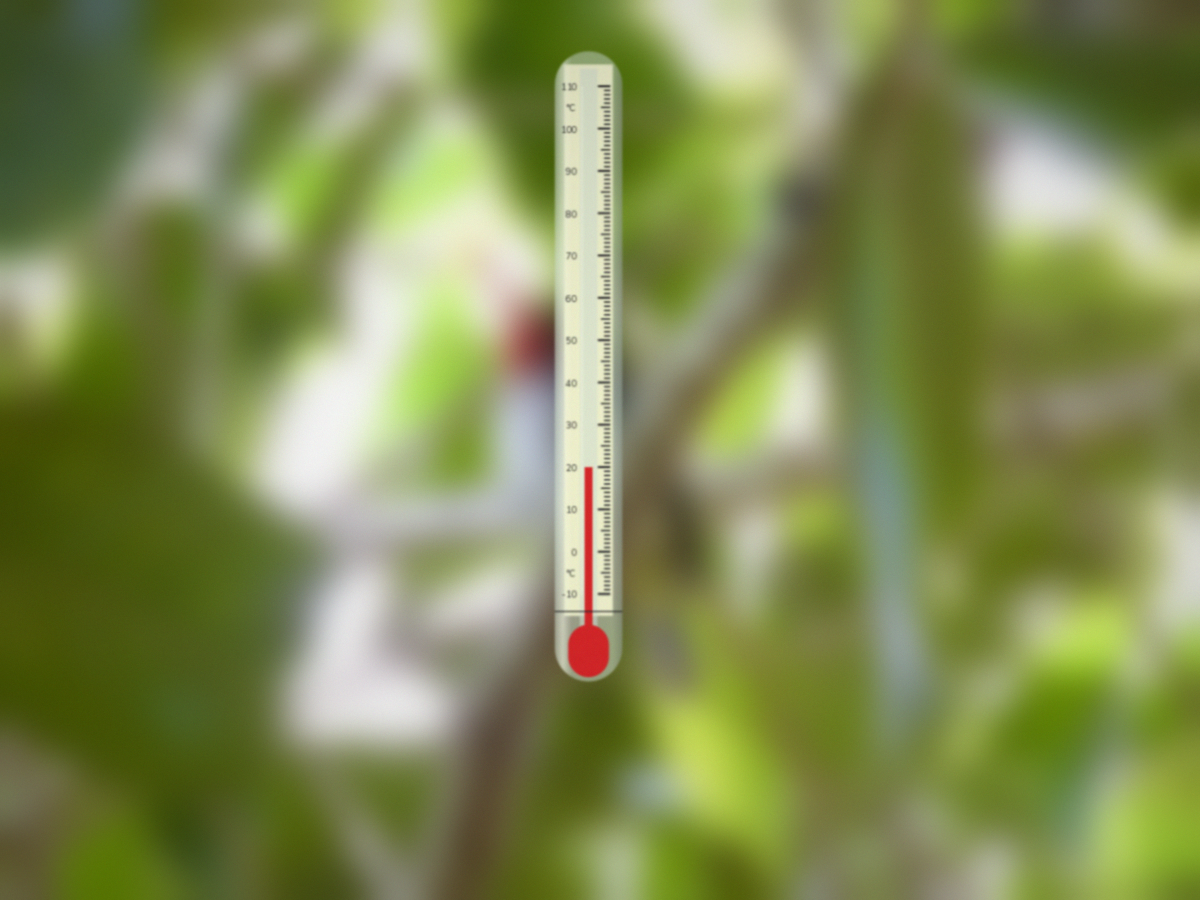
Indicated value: 20 °C
